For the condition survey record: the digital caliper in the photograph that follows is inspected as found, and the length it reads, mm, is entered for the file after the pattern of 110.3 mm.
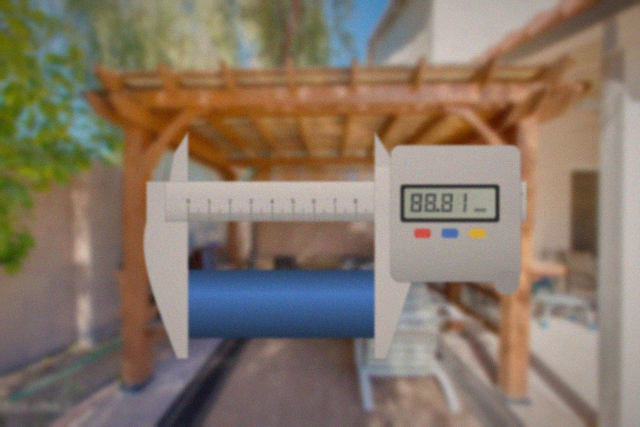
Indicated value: 88.81 mm
